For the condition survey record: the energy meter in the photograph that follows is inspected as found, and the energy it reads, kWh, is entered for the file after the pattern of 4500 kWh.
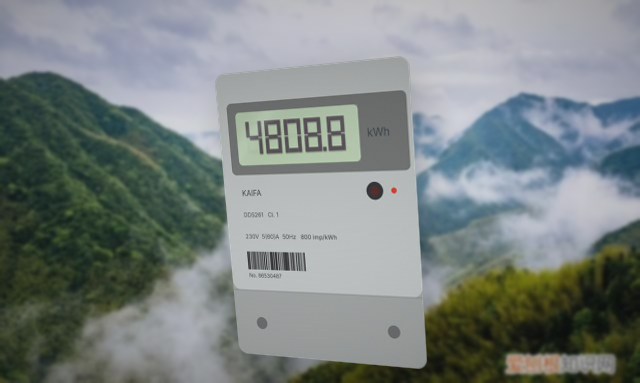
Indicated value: 4808.8 kWh
